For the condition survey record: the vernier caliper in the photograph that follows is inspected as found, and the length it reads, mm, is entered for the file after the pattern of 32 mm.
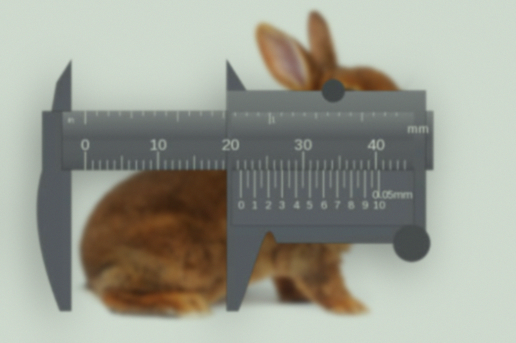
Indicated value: 21.4 mm
